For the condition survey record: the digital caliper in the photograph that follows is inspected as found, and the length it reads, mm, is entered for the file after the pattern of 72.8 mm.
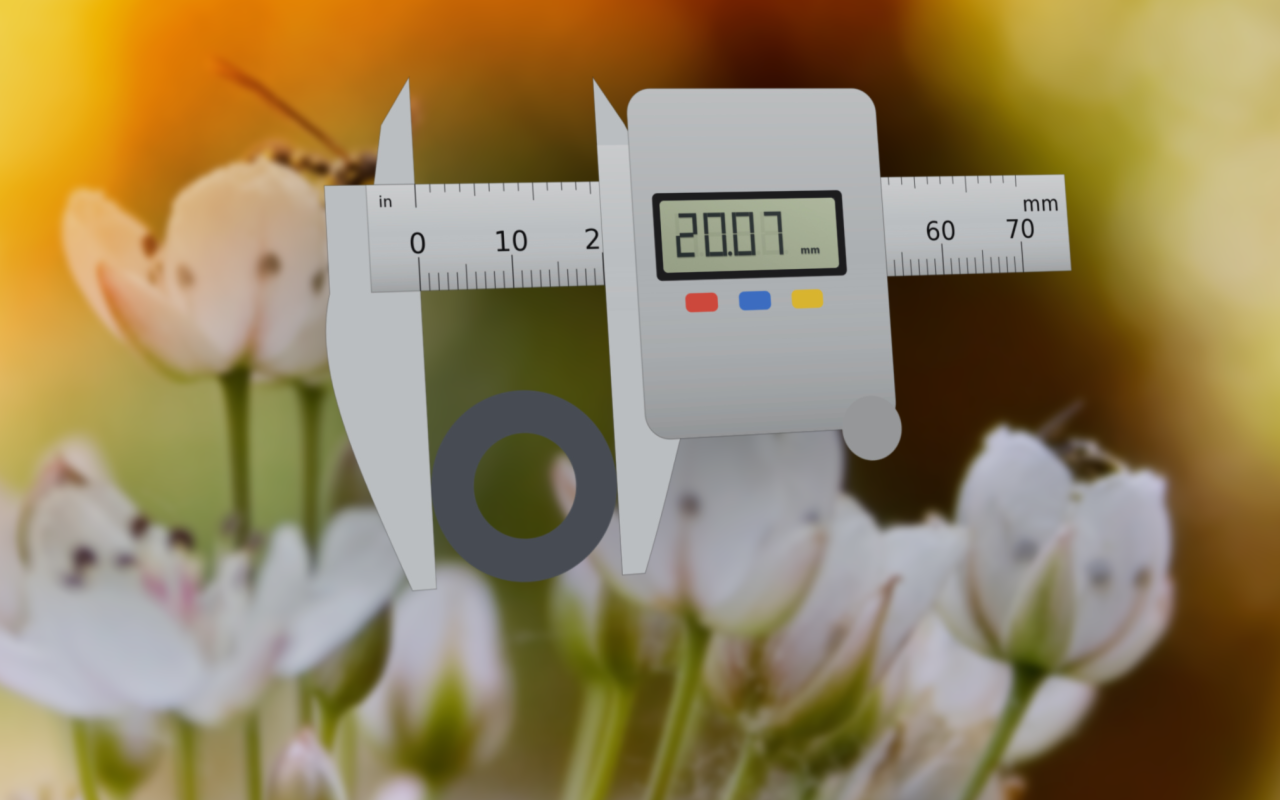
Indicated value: 20.07 mm
